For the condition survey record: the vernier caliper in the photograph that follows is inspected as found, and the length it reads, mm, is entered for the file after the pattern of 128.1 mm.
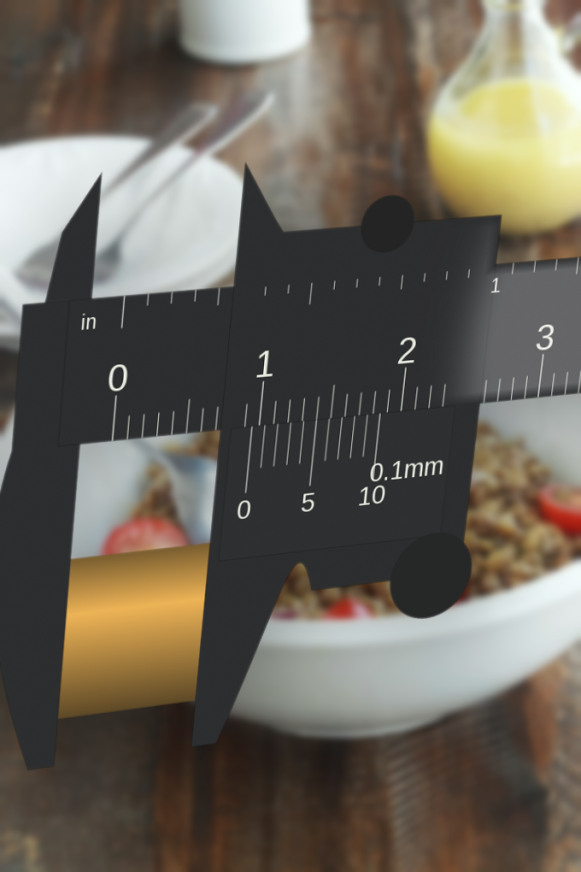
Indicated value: 9.5 mm
